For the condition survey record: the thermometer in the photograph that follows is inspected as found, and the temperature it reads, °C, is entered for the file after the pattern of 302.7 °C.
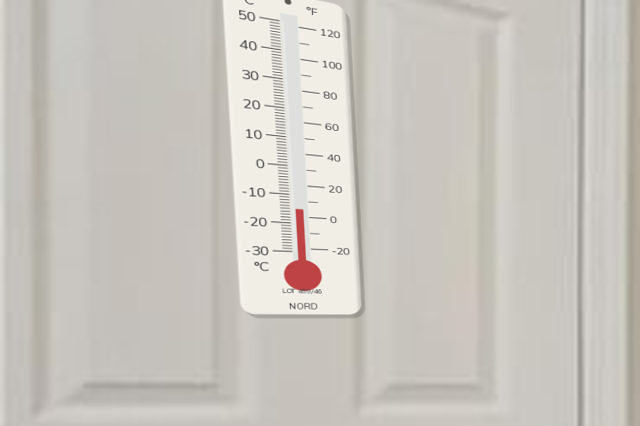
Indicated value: -15 °C
